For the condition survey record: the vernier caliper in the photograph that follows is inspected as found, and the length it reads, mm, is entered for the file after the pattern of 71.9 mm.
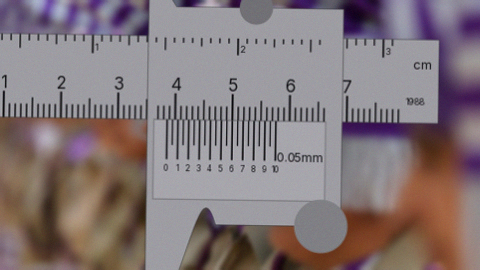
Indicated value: 38.6 mm
